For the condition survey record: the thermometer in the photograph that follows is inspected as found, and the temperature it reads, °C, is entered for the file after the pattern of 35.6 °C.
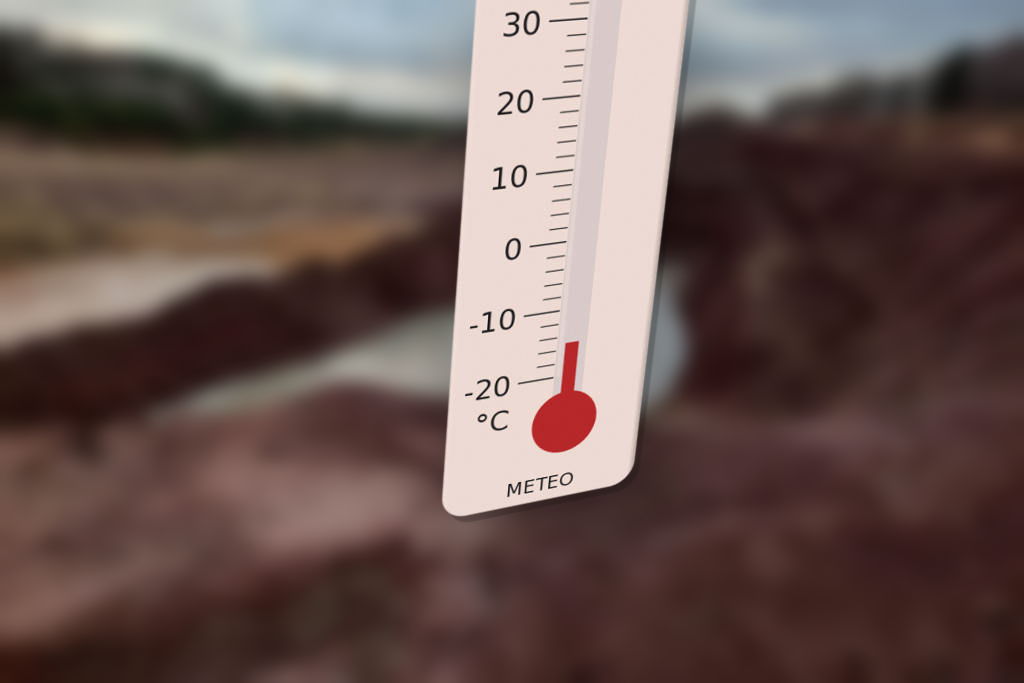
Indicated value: -15 °C
